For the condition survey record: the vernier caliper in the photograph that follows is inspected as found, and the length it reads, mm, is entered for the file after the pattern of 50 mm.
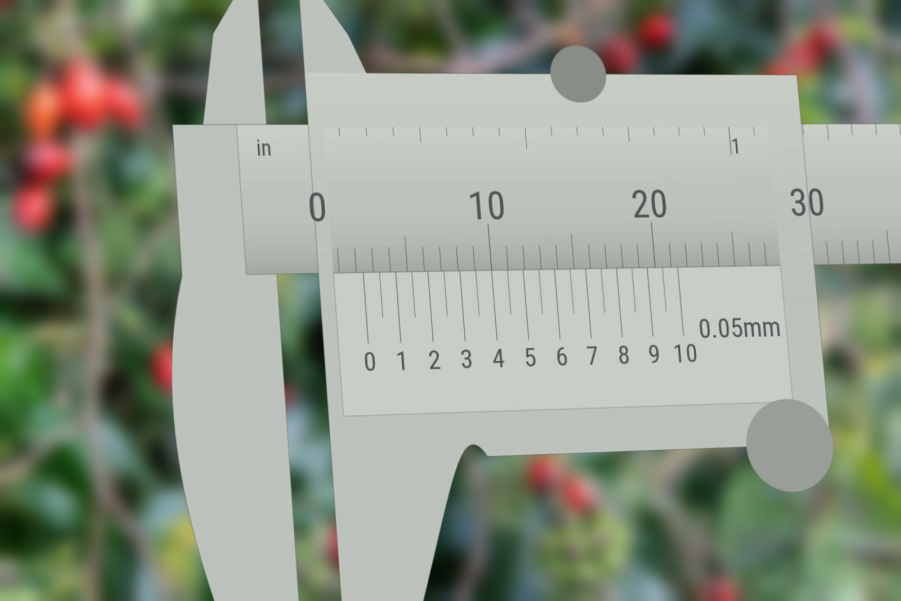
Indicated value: 2.4 mm
